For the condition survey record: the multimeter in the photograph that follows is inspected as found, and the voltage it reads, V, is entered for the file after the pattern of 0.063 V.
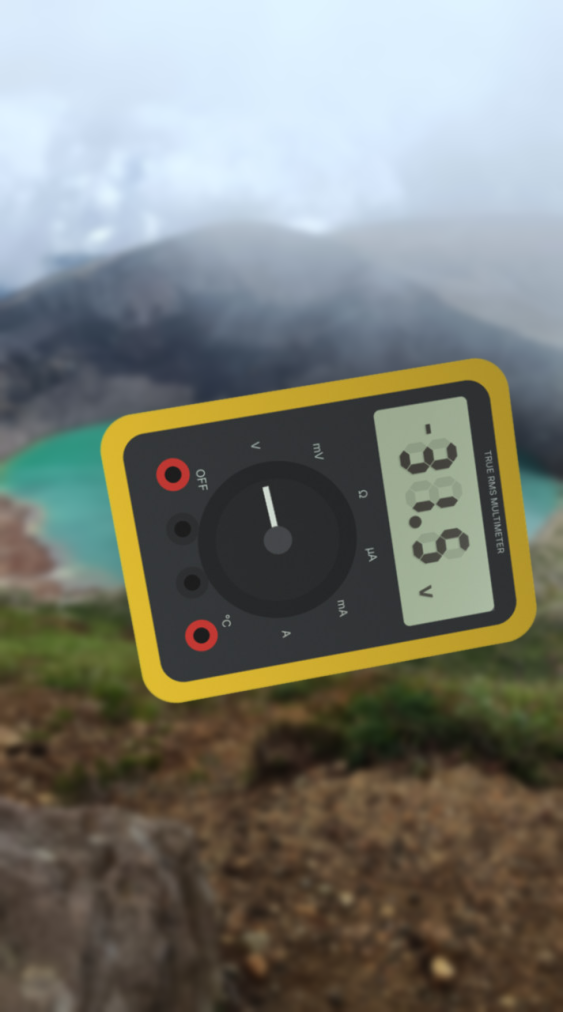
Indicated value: -31.5 V
